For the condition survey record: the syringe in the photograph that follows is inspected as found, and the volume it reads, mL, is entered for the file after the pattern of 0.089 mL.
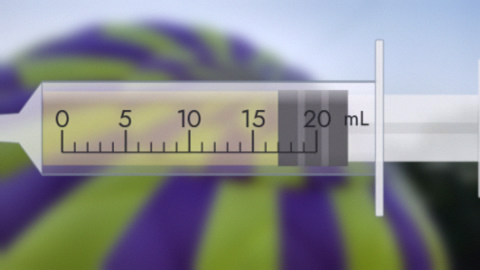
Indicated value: 17 mL
